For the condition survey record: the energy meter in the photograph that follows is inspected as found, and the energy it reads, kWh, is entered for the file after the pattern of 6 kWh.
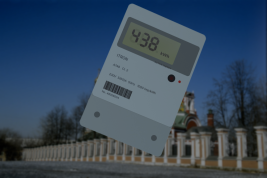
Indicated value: 438 kWh
